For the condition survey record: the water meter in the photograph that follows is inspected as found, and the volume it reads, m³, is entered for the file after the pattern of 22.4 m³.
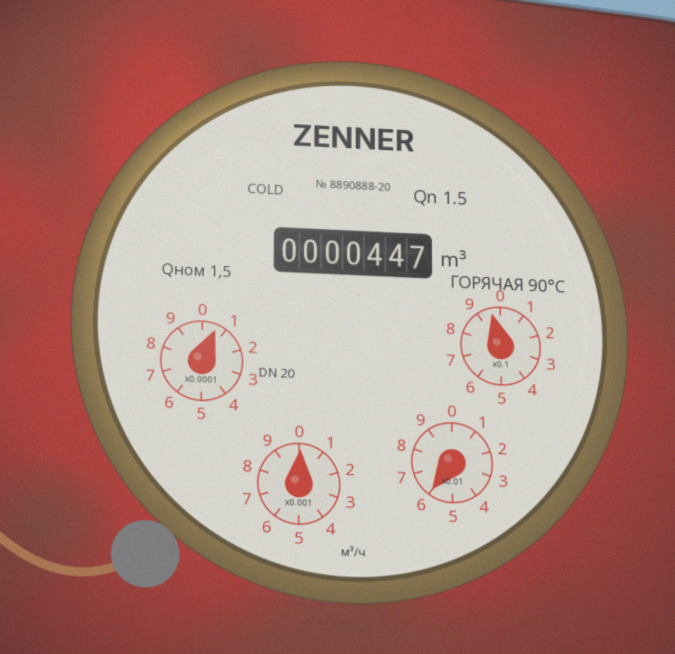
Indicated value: 446.9600 m³
